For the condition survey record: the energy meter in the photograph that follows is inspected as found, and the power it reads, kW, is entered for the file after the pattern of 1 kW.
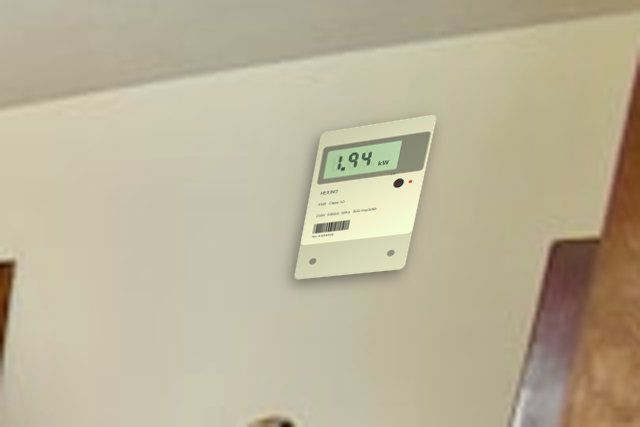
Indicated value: 1.94 kW
